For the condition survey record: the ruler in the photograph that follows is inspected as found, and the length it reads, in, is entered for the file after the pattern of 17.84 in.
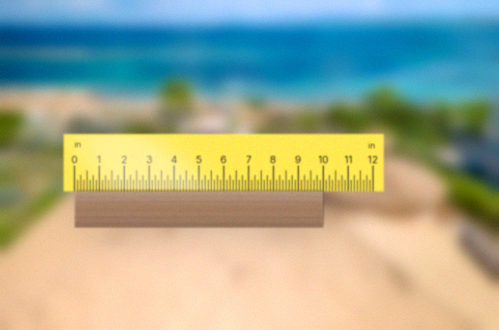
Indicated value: 10 in
